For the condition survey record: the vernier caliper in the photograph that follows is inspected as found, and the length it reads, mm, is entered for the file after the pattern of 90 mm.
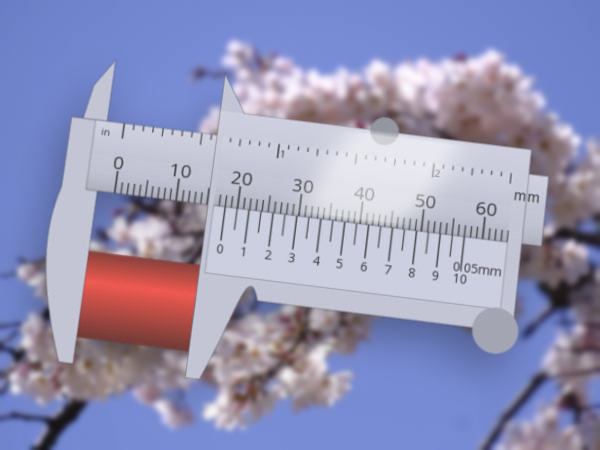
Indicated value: 18.0 mm
